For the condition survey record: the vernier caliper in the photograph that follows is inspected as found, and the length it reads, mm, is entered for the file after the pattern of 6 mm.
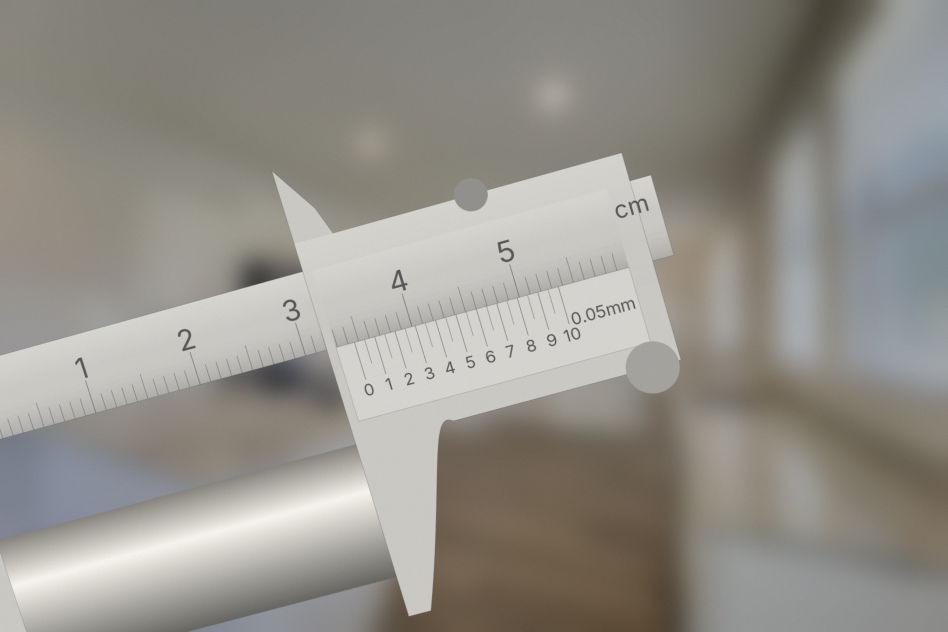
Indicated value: 34.6 mm
